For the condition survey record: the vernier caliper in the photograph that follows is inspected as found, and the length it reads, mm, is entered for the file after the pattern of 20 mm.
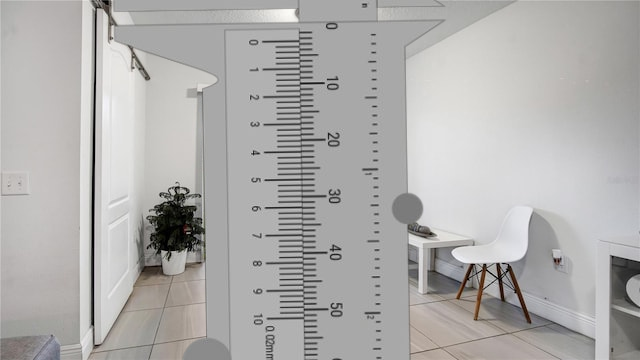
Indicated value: 2.5 mm
